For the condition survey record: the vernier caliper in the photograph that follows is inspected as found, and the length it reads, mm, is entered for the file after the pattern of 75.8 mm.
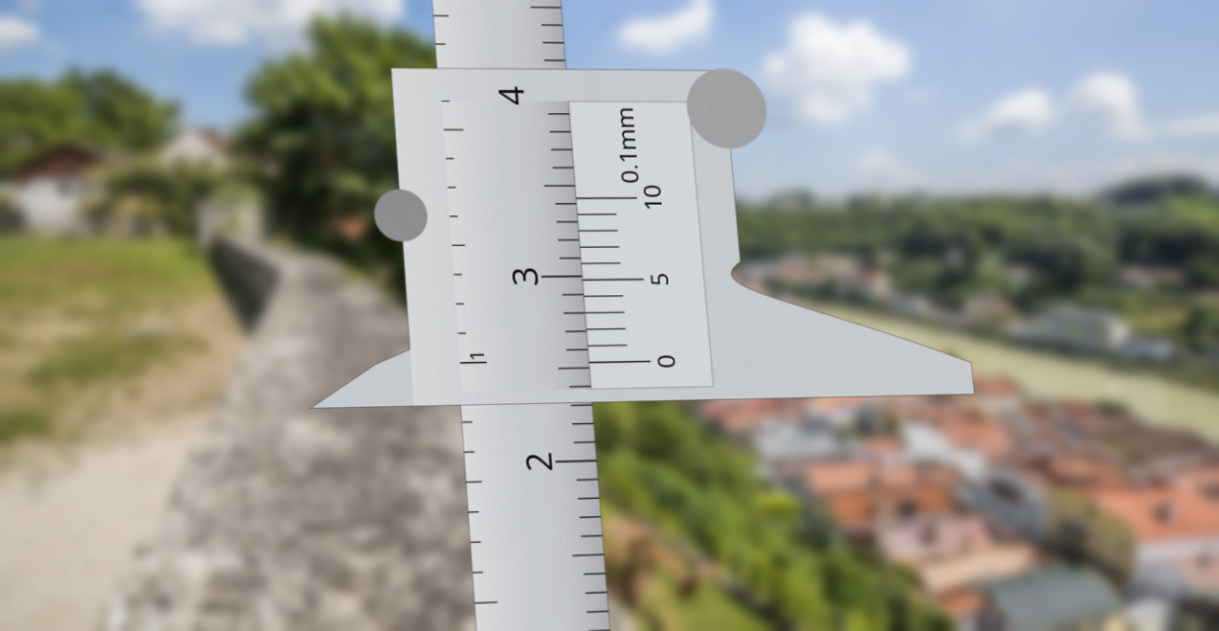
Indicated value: 25.3 mm
